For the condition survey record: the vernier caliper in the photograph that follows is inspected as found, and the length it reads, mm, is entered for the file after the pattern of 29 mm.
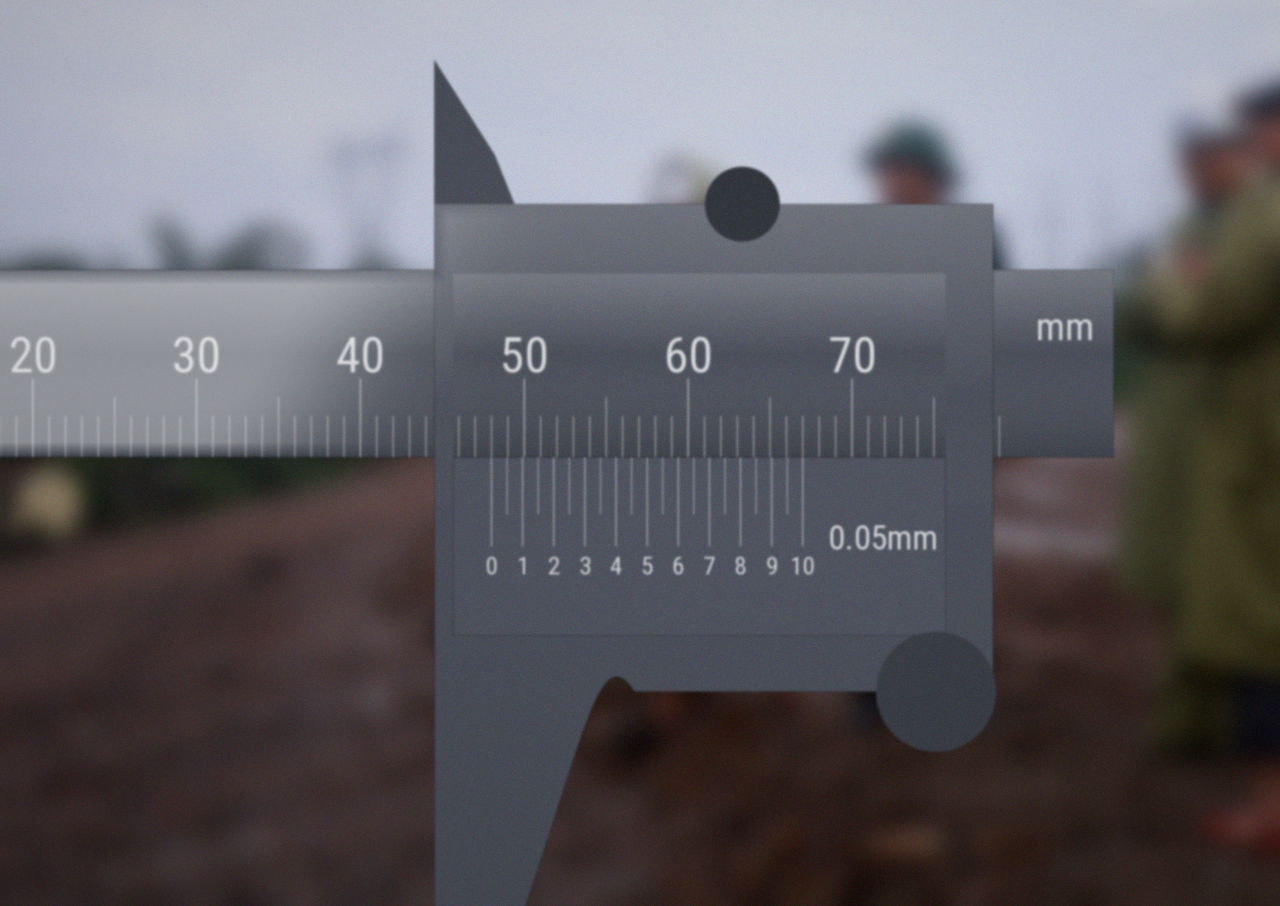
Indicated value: 48.0 mm
